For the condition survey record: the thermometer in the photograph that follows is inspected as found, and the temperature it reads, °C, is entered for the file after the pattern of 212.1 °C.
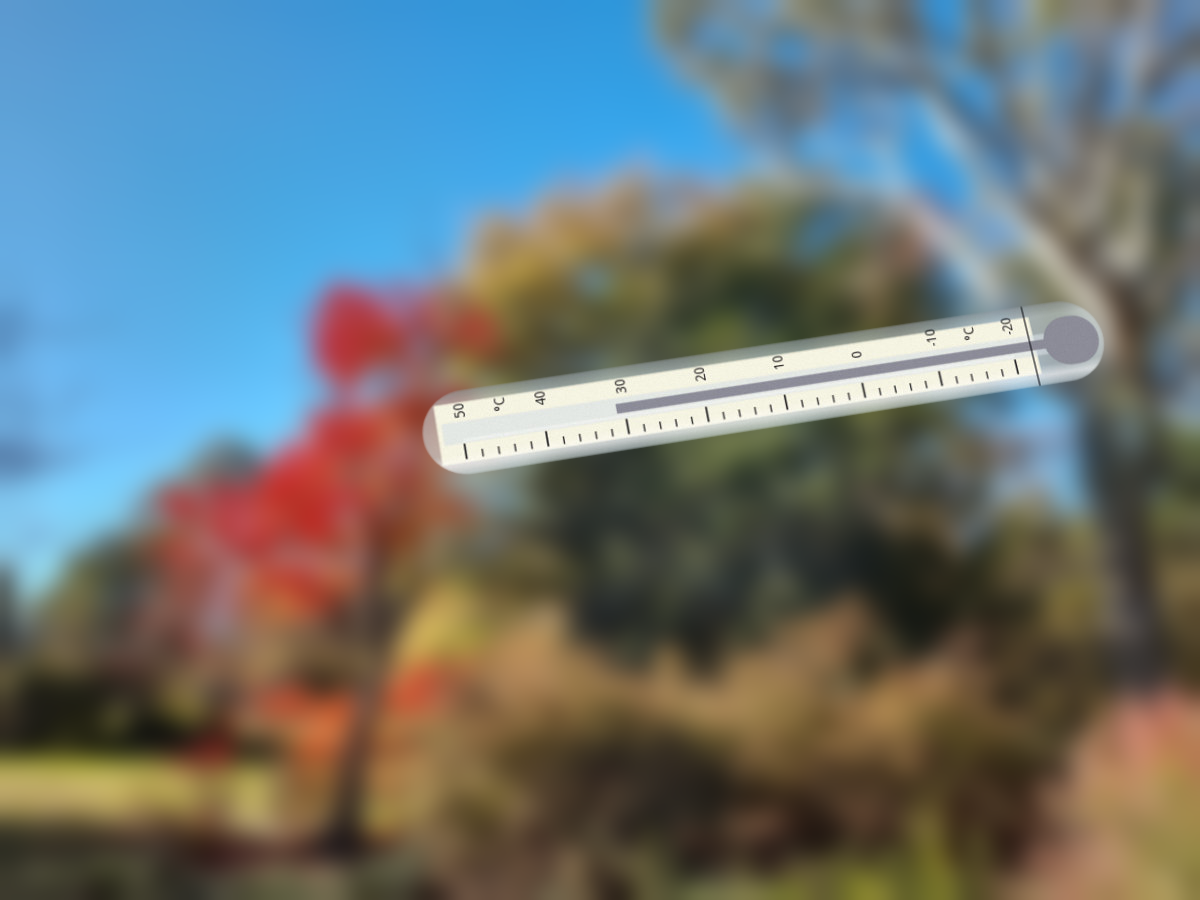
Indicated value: 31 °C
